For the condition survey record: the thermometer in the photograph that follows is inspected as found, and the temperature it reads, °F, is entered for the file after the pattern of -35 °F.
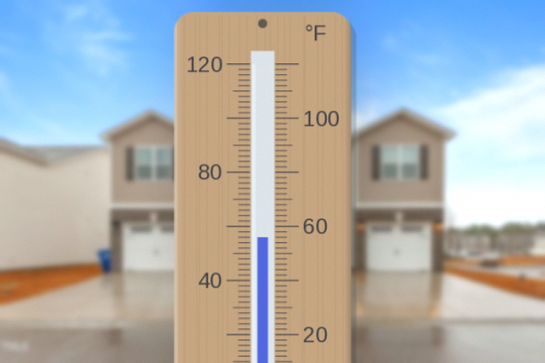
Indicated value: 56 °F
